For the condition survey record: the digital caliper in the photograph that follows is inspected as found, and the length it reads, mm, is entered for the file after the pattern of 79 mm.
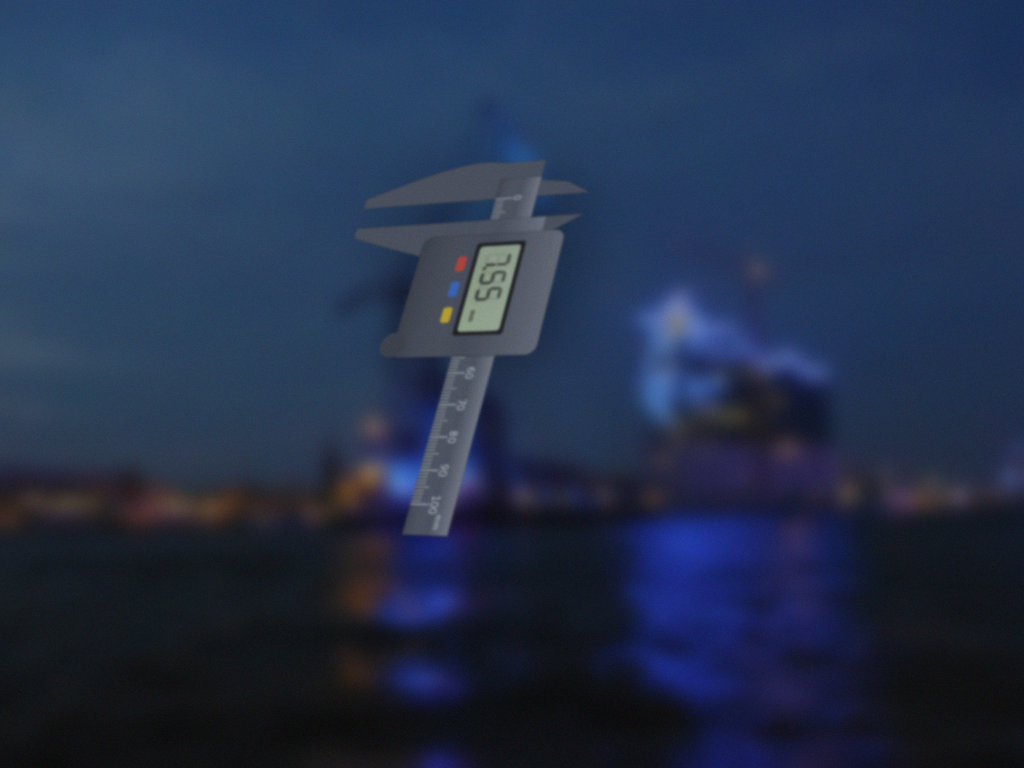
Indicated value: 7.55 mm
